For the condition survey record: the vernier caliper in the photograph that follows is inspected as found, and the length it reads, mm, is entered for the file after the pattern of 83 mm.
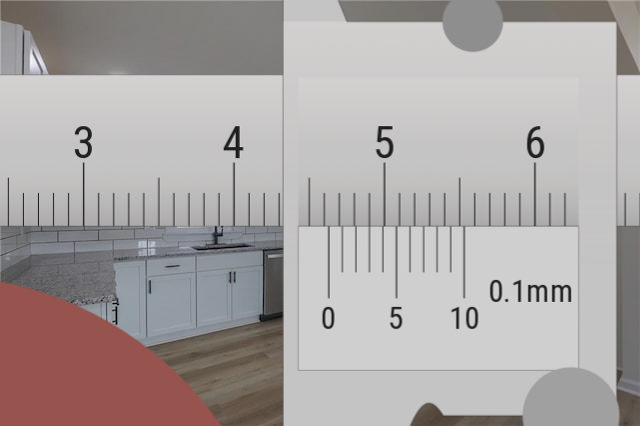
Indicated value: 46.3 mm
